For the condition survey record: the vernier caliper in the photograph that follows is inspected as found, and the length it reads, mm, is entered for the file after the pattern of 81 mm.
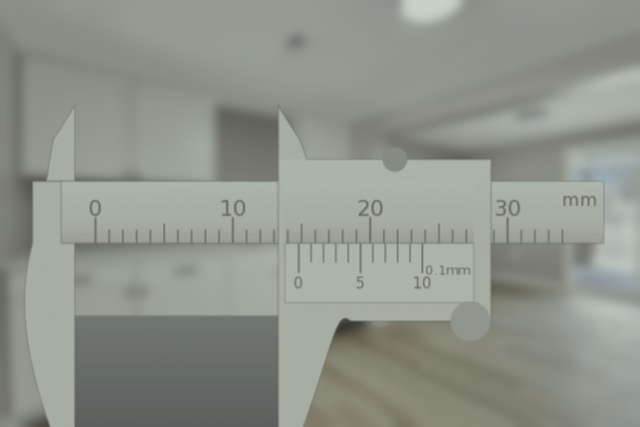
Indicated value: 14.8 mm
